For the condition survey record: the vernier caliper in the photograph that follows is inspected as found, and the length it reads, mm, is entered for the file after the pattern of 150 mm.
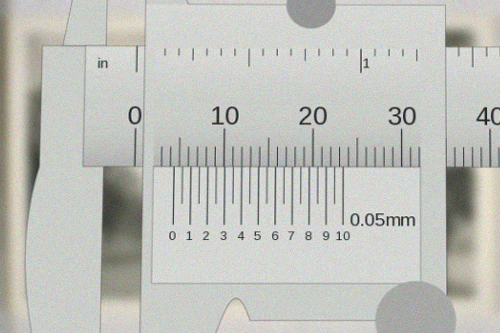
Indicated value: 4.4 mm
